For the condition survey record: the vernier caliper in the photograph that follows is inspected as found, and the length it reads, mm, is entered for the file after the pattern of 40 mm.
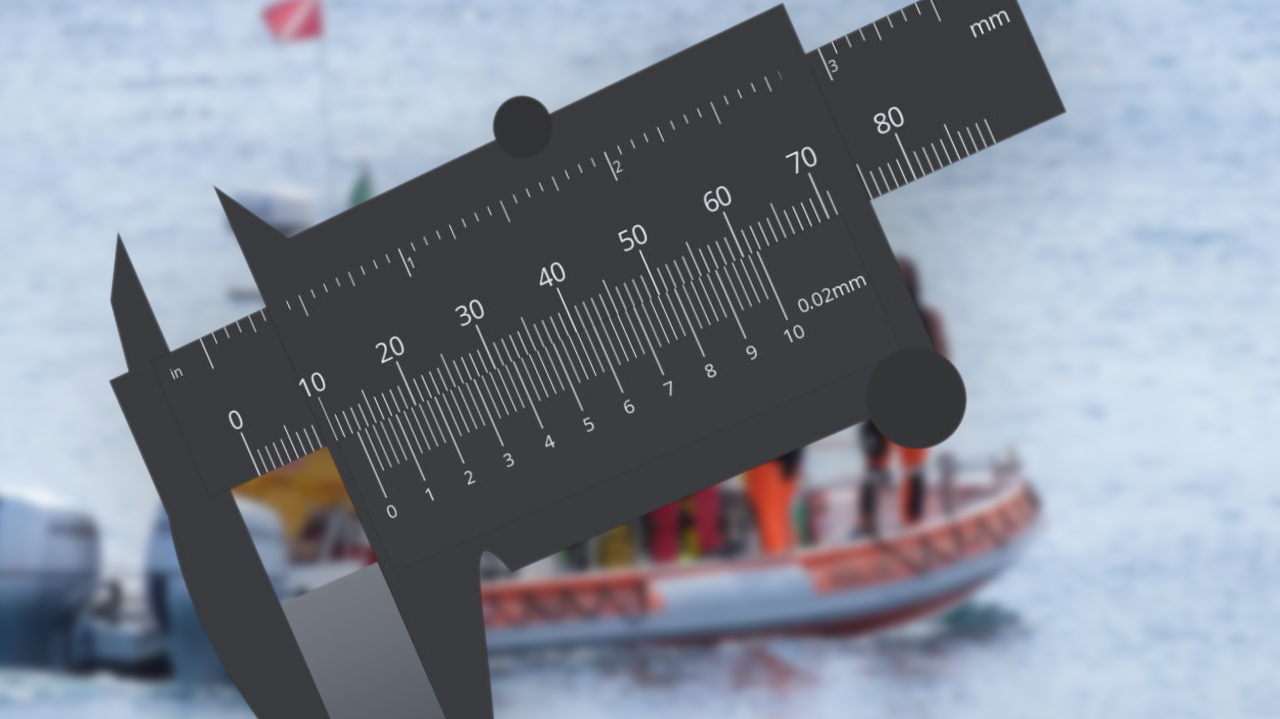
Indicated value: 12.6 mm
